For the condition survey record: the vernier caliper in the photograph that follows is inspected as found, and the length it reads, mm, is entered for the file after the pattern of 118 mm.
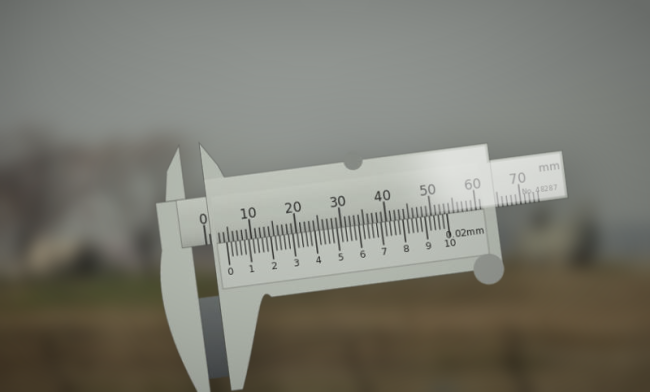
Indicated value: 4.5 mm
